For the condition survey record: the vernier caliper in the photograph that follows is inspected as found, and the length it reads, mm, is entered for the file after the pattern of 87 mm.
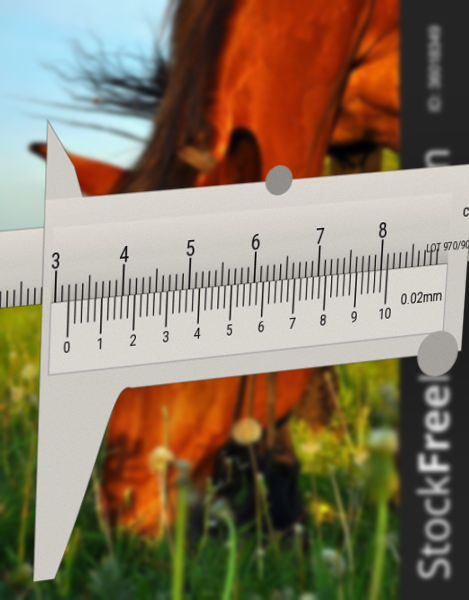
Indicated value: 32.0 mm
